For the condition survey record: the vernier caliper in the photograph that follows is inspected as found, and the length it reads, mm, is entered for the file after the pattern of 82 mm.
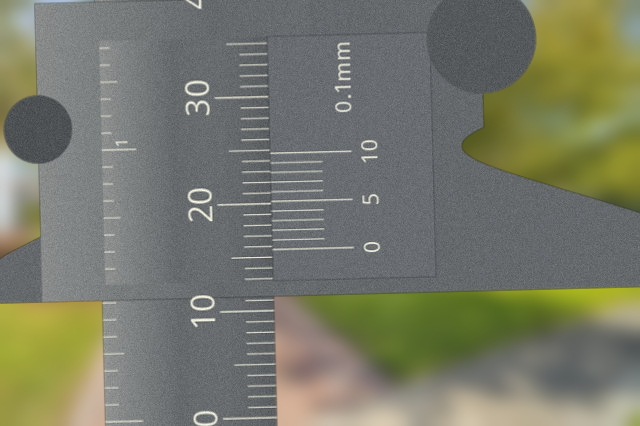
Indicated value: 15.7 mm
